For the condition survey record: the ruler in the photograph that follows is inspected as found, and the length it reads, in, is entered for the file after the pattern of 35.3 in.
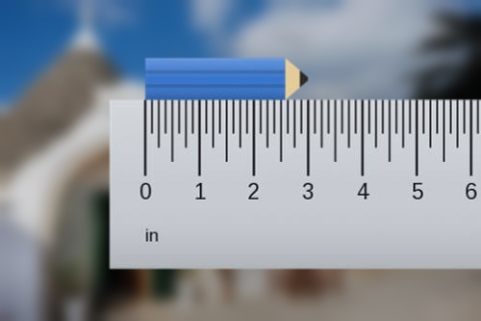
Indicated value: 3 in
